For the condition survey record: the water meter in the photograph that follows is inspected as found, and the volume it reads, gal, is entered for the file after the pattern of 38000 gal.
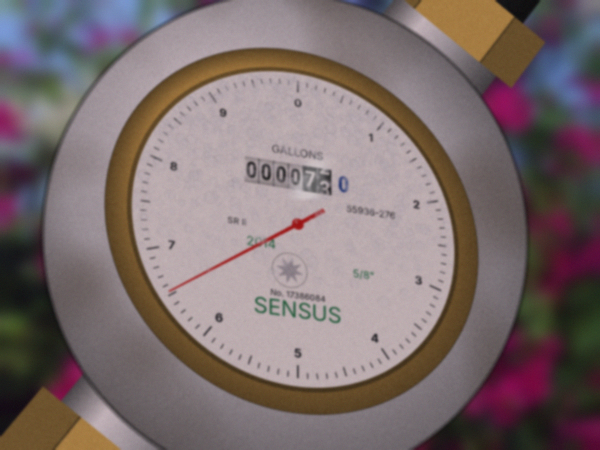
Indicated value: 726.5 gal
